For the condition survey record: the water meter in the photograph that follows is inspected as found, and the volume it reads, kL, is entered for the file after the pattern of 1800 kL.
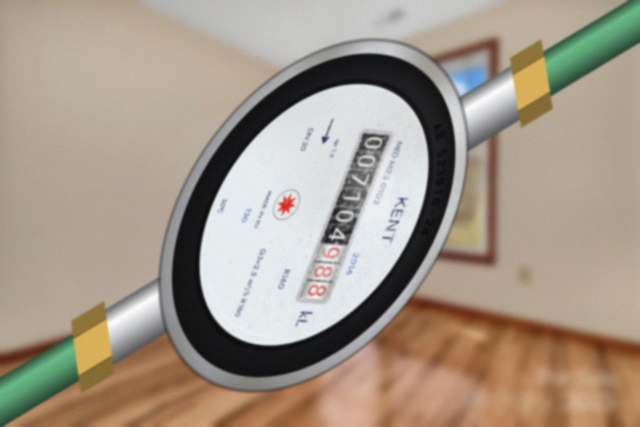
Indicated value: 7104.988 kL
